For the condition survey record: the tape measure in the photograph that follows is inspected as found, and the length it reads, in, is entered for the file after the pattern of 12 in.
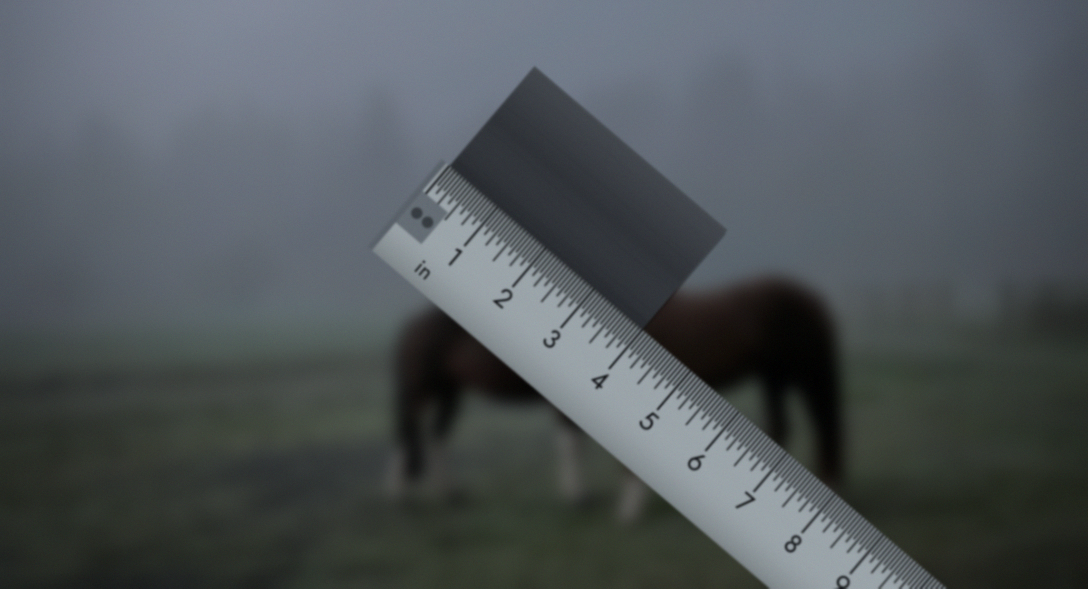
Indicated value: 4 in
